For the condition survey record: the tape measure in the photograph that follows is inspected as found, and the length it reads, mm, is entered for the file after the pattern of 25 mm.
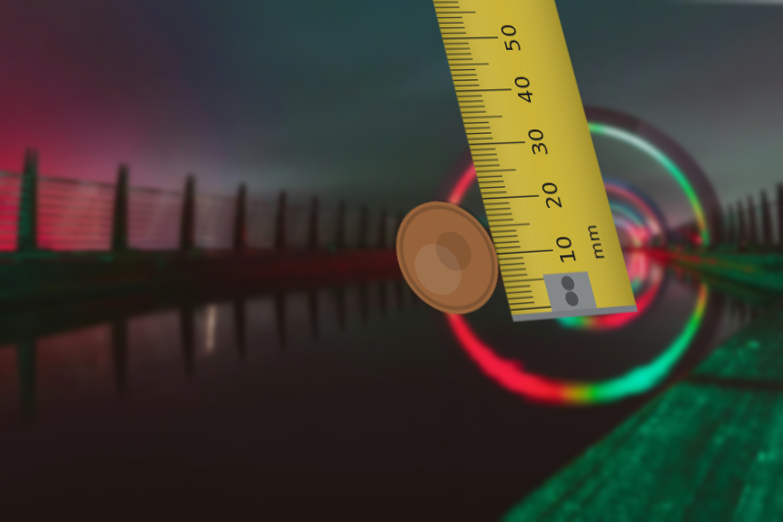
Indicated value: 20 mm
